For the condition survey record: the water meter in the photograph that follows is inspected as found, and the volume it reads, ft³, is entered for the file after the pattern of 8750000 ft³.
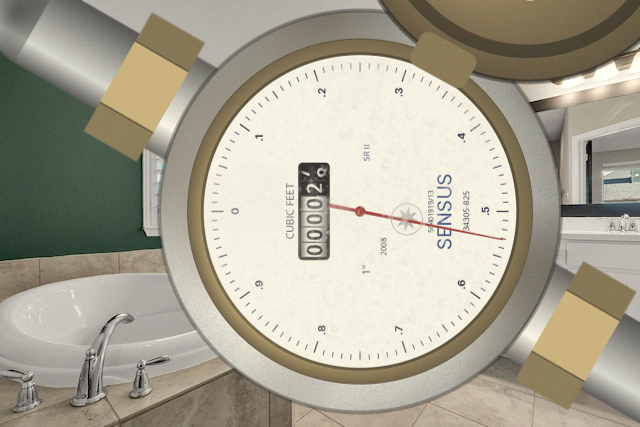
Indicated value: 27.53 ft³
